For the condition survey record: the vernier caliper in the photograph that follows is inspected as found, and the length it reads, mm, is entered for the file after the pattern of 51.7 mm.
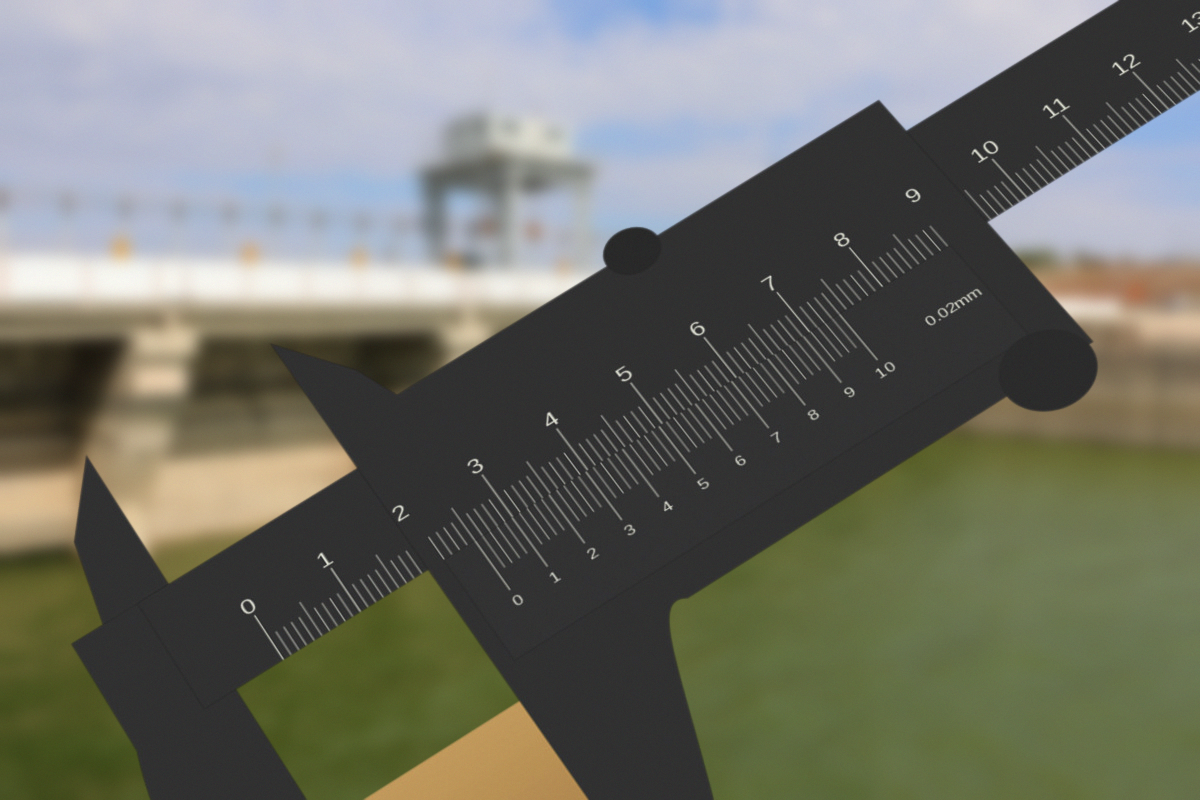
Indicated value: 25.0 mm
